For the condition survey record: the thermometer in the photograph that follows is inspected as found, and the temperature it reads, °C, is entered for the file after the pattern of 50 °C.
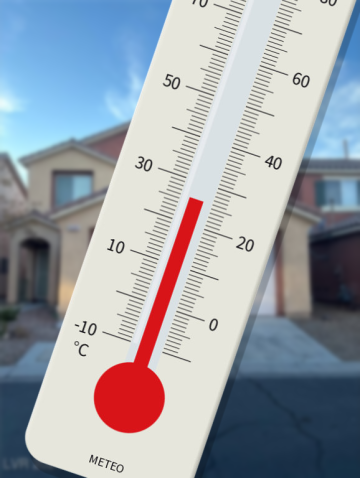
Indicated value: 26 °C
